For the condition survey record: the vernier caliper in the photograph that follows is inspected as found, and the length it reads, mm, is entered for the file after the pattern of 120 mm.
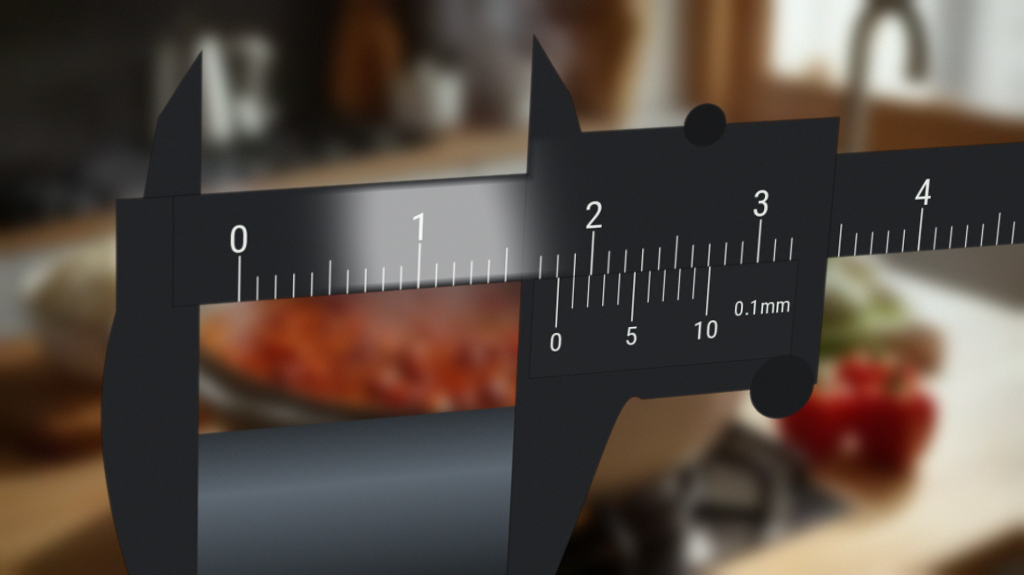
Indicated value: 18.1 mm
